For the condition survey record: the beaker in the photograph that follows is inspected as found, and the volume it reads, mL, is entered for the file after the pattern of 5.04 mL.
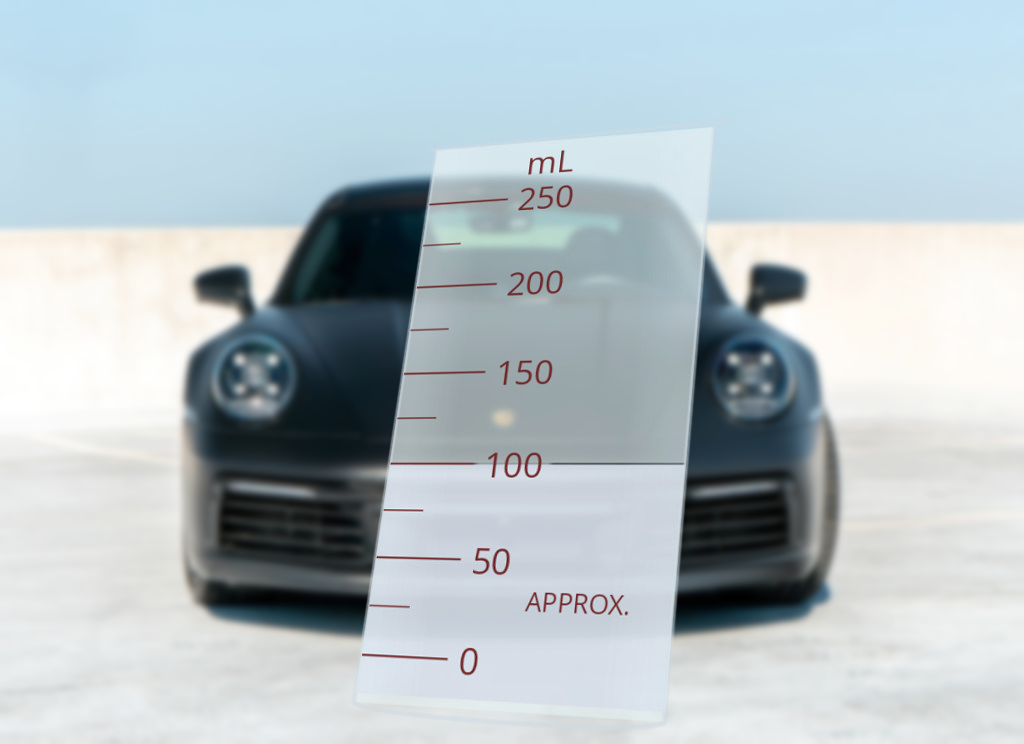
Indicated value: 100 mL
